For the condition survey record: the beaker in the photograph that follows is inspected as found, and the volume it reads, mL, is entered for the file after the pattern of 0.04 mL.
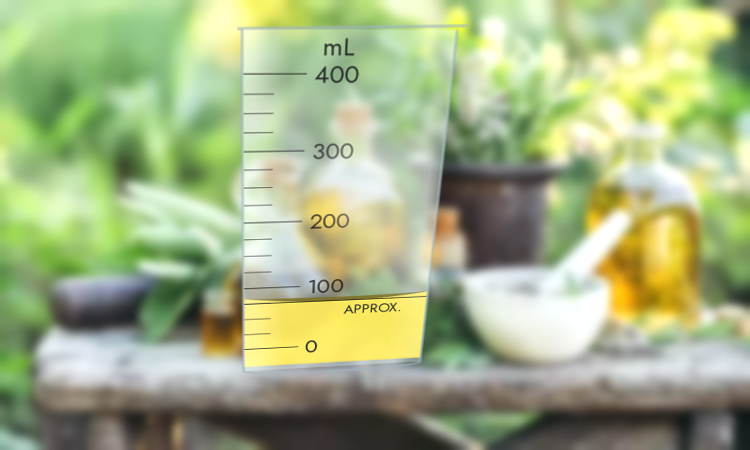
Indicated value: 75 mL
